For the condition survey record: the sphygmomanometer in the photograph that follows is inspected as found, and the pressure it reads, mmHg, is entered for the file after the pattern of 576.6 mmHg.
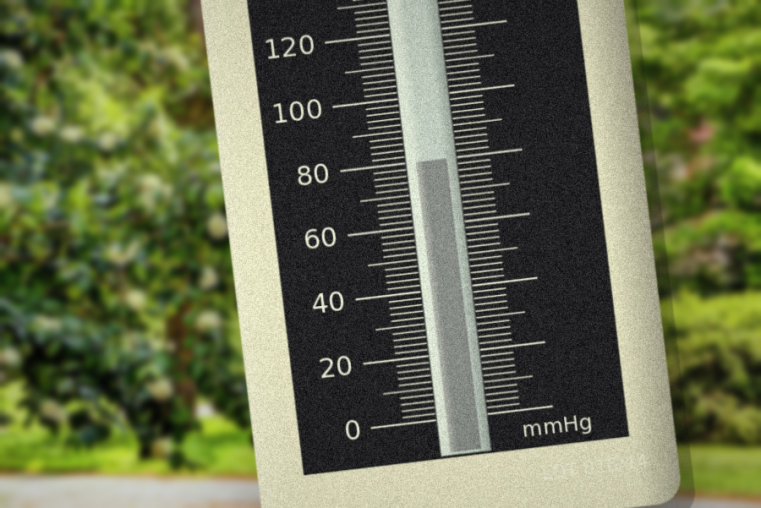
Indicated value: 80 mmHg
